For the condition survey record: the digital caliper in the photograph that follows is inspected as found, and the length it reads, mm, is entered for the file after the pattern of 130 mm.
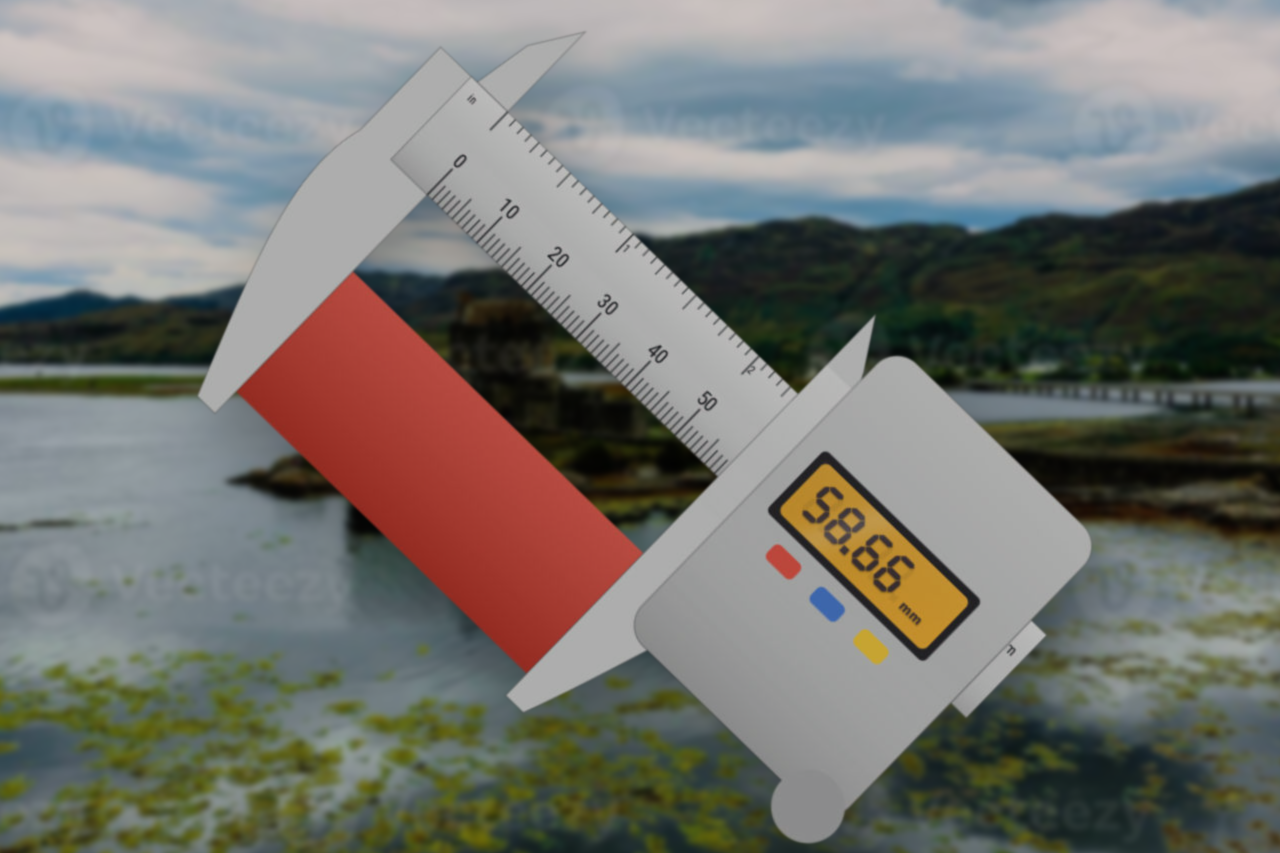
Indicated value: 58.66 mm
